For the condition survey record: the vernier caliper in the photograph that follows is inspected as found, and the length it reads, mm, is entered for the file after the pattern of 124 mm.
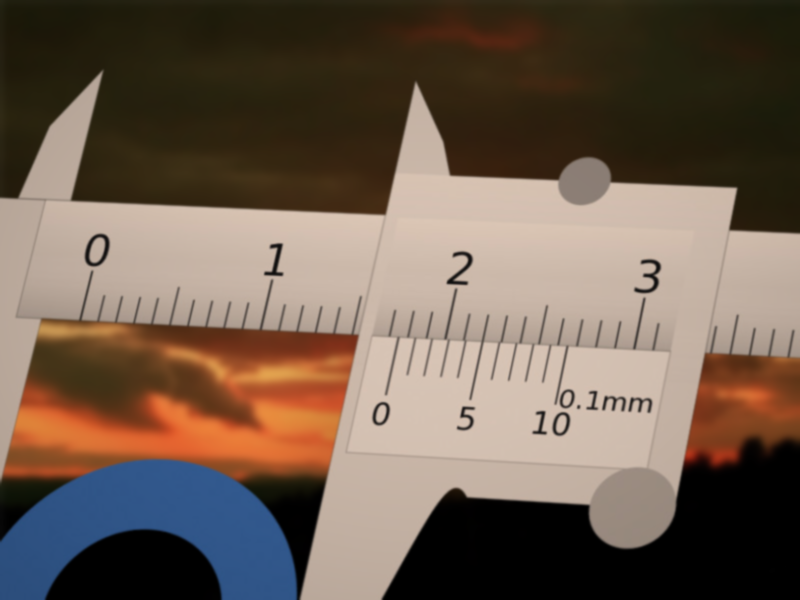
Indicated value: 17.5 mm
